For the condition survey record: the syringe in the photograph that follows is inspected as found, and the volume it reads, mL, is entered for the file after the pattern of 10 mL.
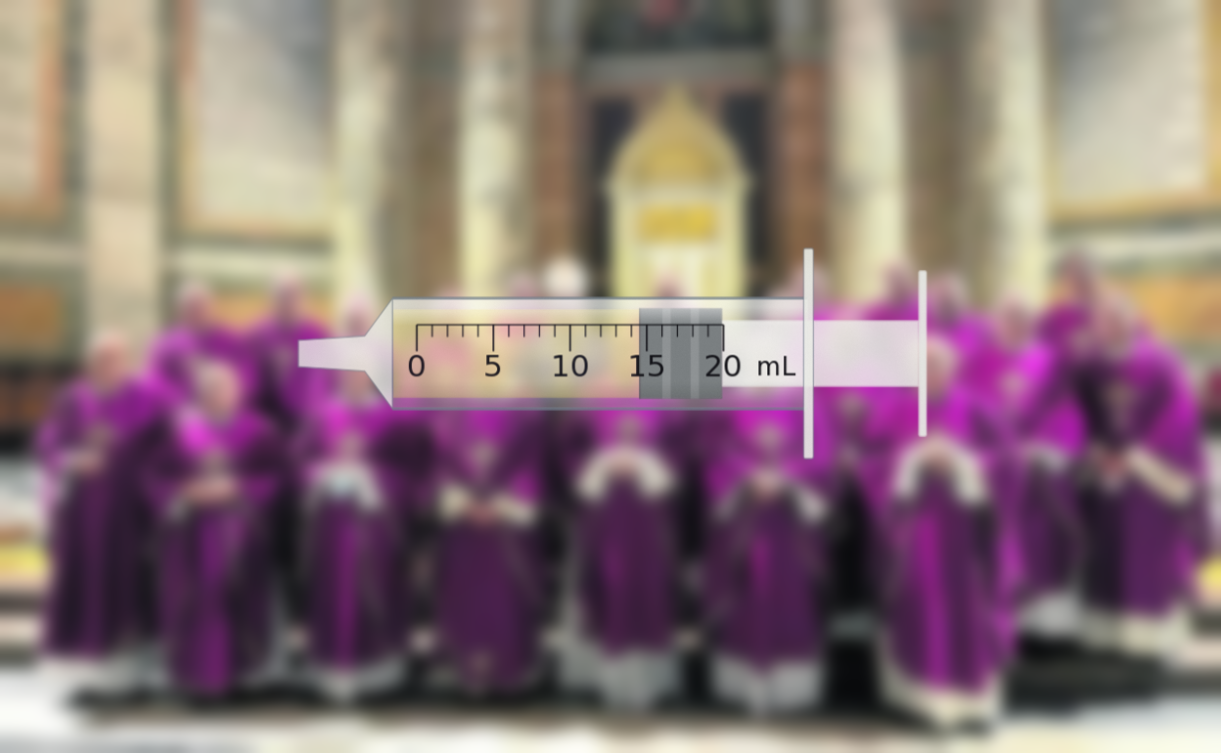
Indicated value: 14.5 mL
